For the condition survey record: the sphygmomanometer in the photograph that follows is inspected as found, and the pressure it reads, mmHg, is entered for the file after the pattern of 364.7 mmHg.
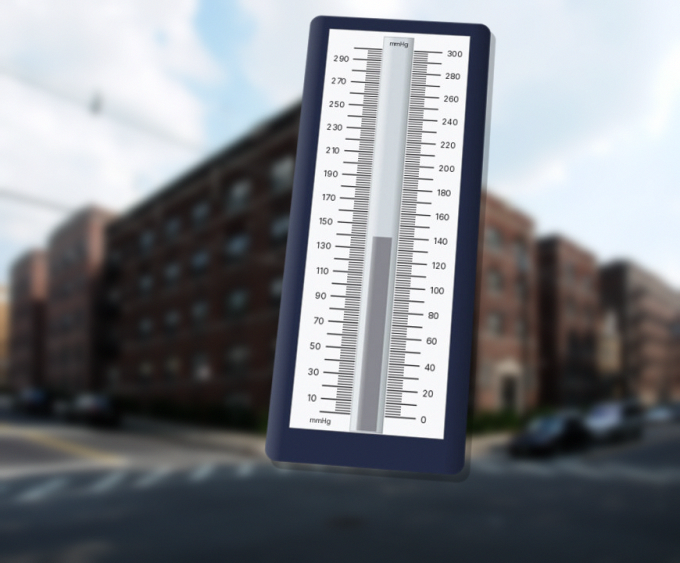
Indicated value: 140 mmHg
